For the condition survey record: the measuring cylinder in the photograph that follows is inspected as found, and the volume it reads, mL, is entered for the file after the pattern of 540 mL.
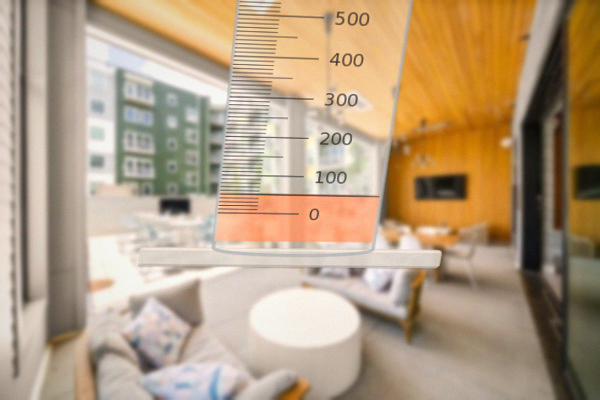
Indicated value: 50 mL
